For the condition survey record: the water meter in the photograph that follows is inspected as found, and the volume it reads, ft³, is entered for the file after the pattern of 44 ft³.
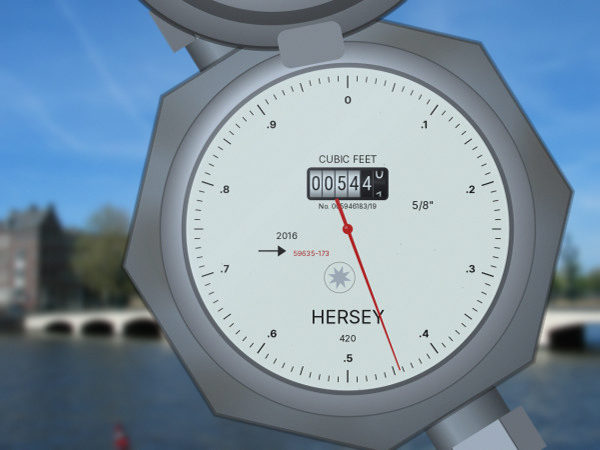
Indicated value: 5440.44 ft³
